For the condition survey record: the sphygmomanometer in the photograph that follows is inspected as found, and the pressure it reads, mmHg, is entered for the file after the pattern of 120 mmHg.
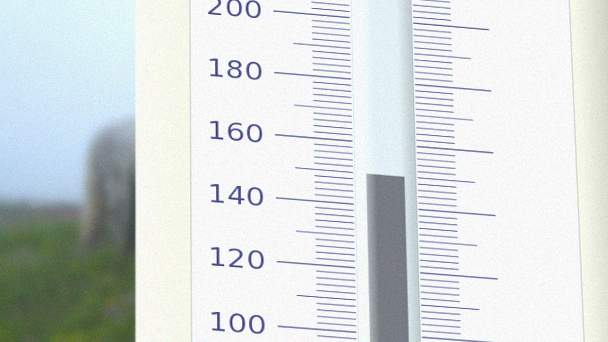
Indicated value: 150 mmHg
